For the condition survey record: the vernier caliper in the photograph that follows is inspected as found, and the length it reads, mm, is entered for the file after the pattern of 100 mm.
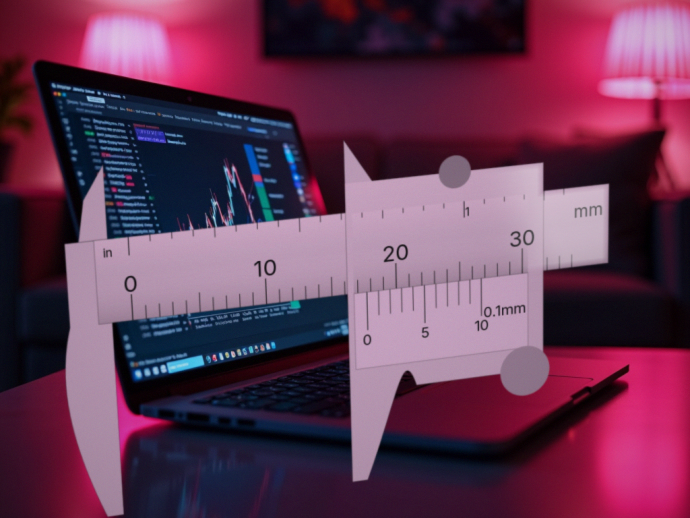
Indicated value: 17.7 mm
